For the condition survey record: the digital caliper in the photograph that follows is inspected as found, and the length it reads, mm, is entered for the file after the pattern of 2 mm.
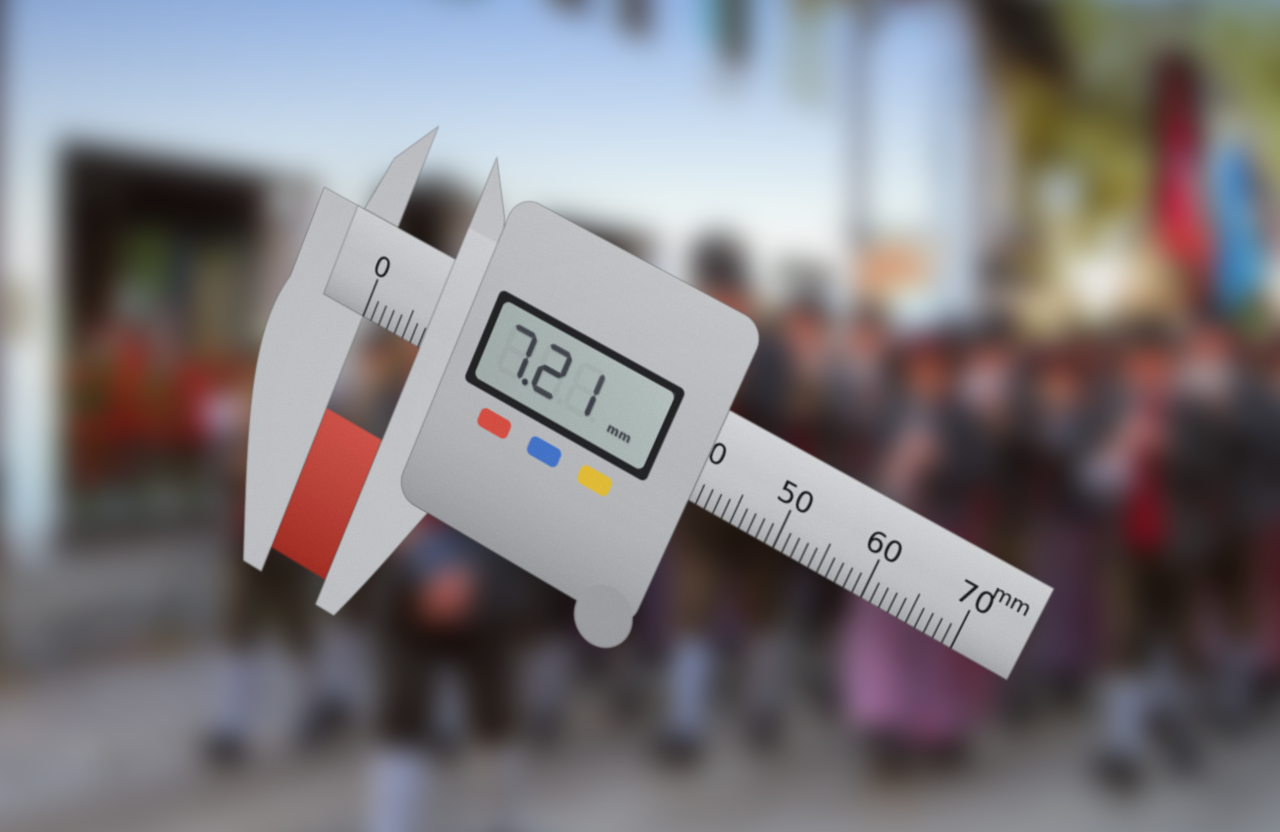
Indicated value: 7.21 mm
